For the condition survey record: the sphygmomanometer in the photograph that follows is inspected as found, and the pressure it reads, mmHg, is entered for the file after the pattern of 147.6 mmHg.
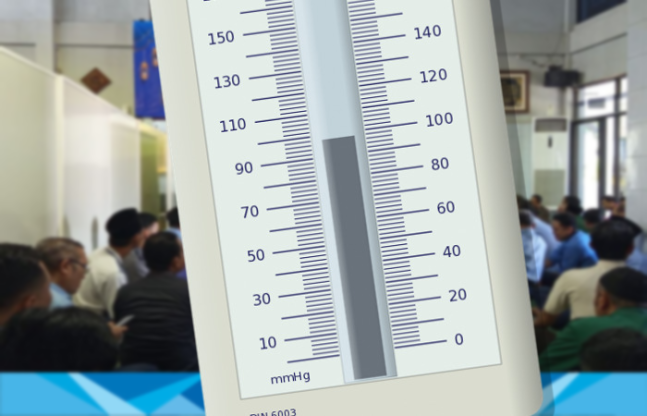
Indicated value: 98 mmHg
